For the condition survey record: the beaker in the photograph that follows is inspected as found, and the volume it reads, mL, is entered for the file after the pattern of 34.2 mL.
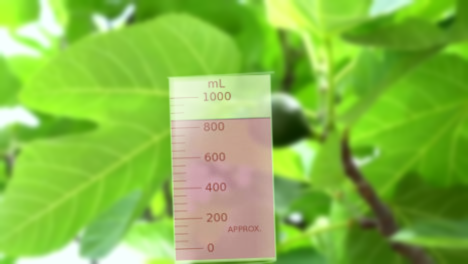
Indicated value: 850 mL
